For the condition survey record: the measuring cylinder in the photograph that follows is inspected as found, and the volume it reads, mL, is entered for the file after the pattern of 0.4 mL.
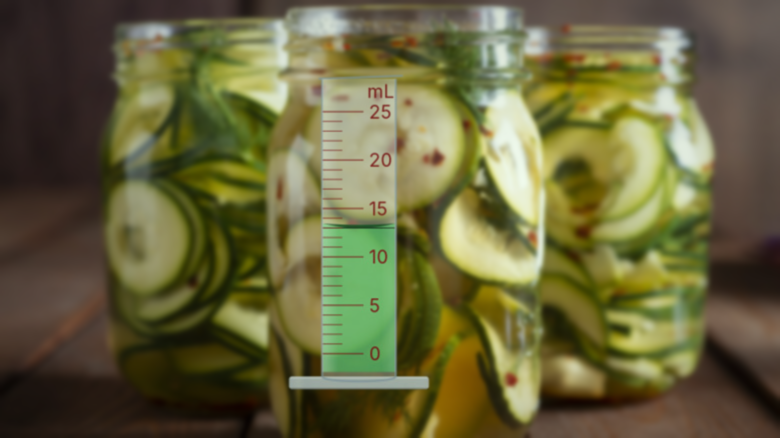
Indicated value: 13 mL
